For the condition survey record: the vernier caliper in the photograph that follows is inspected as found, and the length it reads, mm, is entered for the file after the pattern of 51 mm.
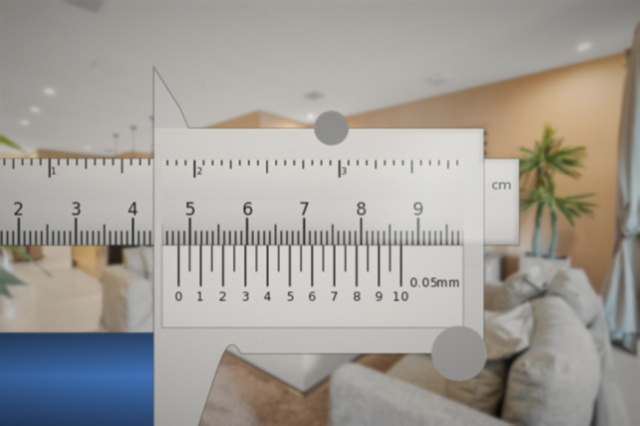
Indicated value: 48.0 mm
